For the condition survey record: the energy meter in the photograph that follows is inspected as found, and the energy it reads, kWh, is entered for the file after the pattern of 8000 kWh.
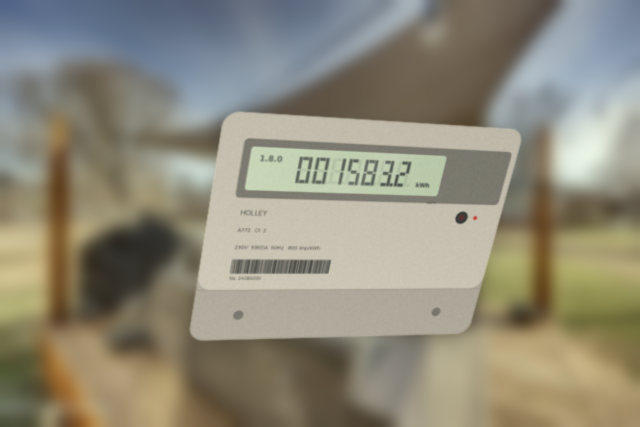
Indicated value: 1583.2 kWh
